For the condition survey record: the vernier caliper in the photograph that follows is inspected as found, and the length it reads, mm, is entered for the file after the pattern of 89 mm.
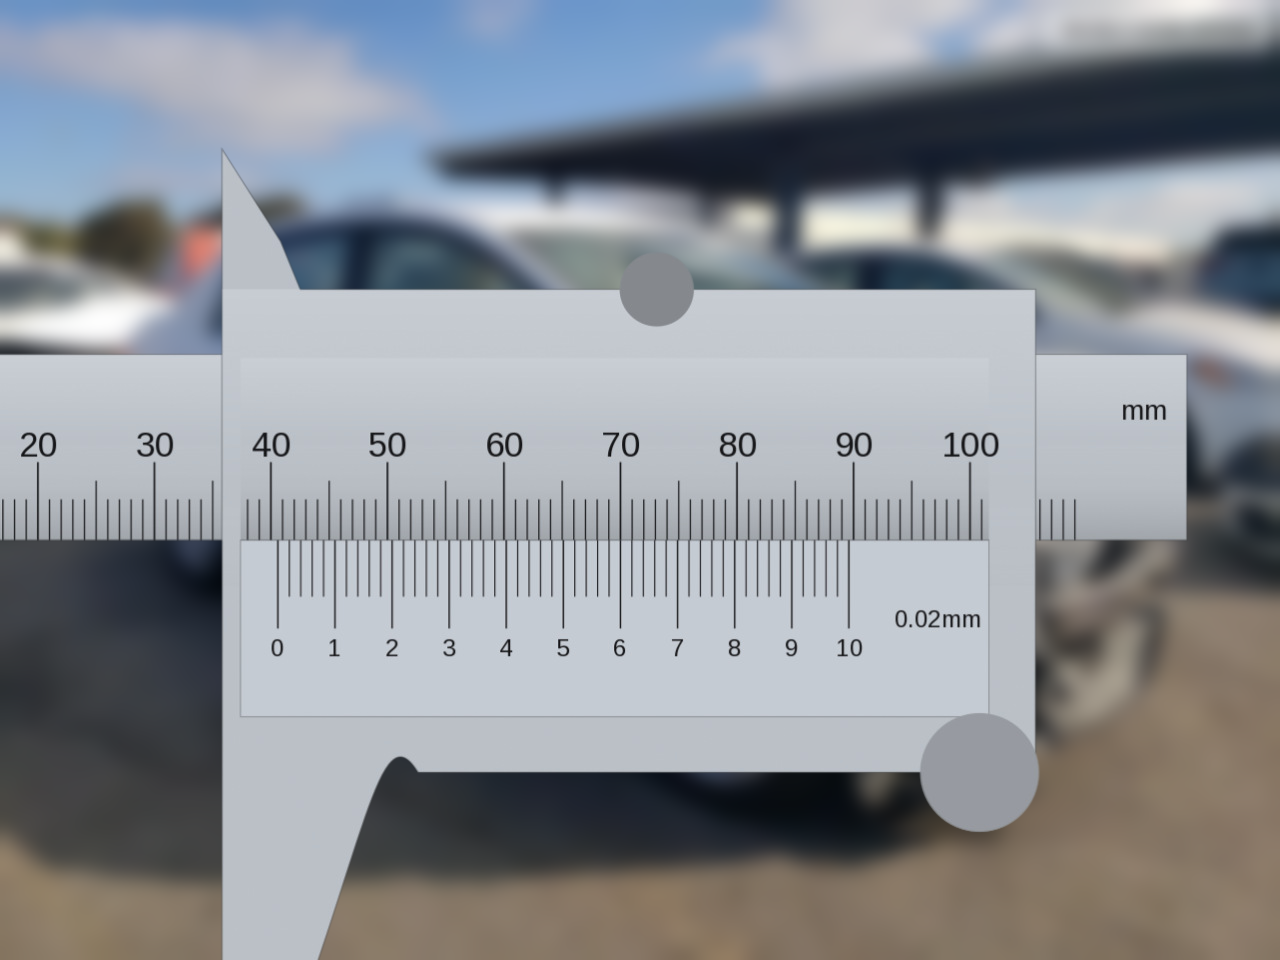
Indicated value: 40.6 mm
